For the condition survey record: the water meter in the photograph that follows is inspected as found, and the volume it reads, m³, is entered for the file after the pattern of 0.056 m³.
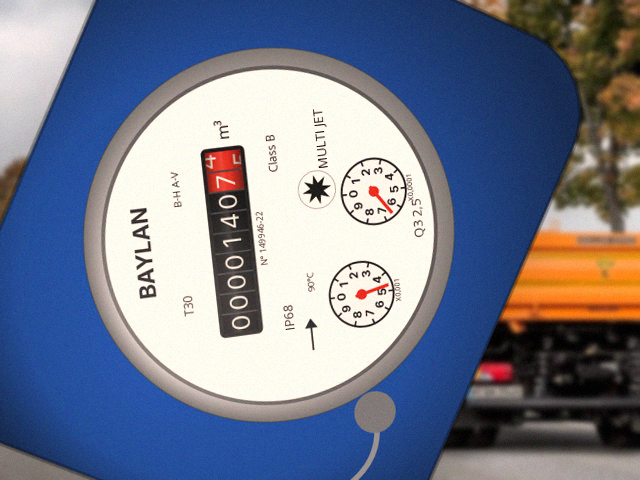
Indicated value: 140.7446 m³
